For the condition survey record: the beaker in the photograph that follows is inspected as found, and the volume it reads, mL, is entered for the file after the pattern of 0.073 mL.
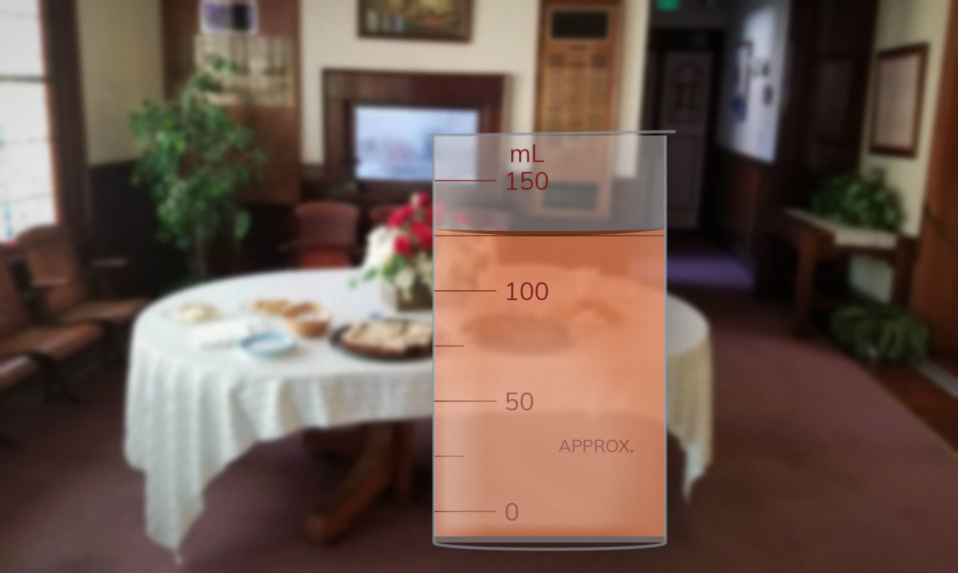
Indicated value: 125 mL
